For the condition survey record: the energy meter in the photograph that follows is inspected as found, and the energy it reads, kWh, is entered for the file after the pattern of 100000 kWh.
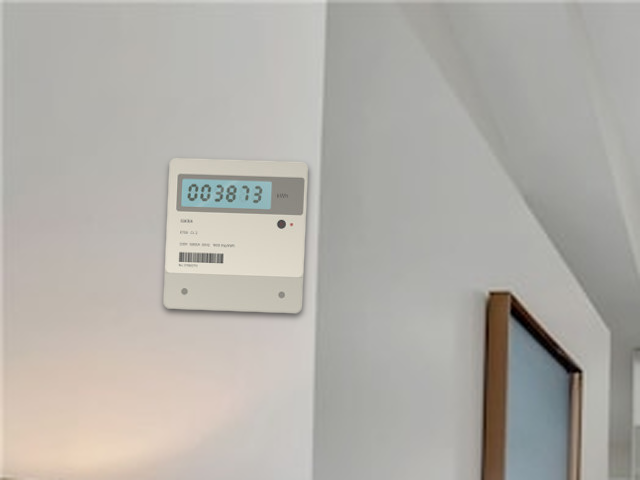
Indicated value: 3873 kWh
